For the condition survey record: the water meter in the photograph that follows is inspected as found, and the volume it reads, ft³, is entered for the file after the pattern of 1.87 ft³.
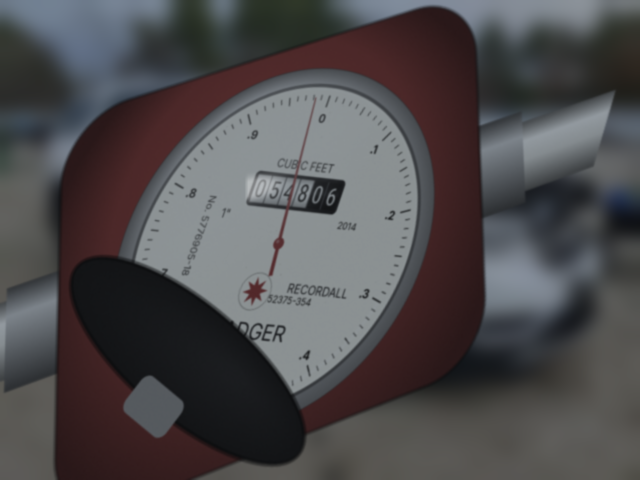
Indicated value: 54805.98 ft³
